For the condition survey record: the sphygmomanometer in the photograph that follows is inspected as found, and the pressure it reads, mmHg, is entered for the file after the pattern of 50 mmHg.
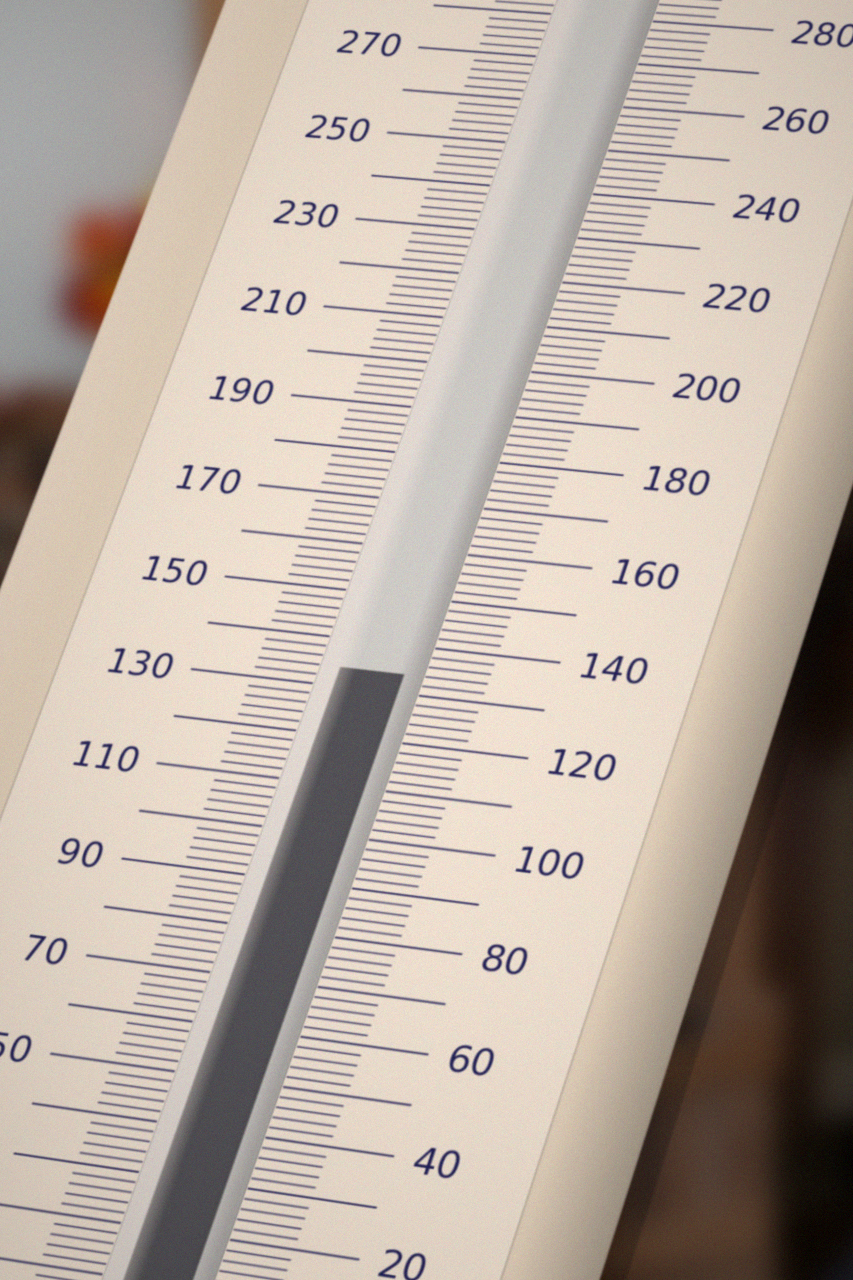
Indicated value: 134 mmHg
